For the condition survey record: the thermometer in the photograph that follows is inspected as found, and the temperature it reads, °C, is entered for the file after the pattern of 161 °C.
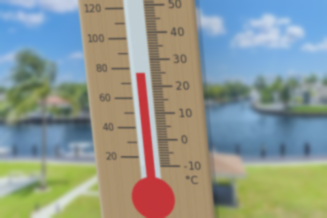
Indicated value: 25 °C
